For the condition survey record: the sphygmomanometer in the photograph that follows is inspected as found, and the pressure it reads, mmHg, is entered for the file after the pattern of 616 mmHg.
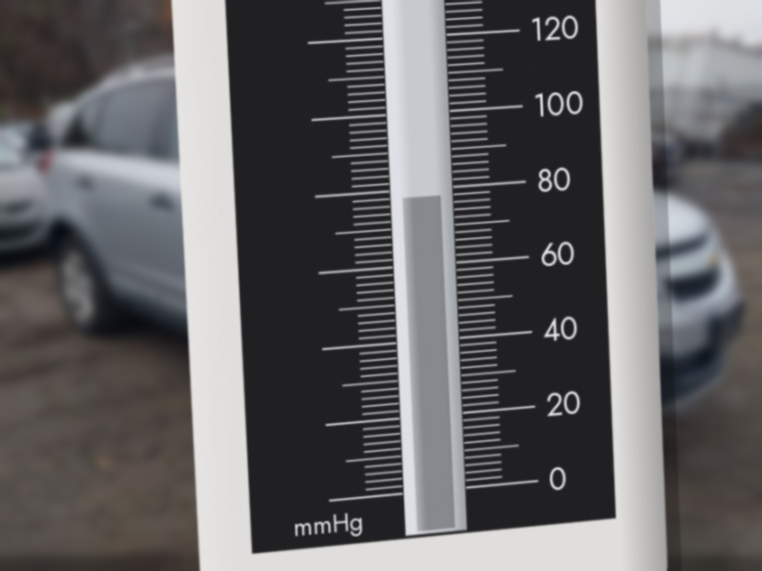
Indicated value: 78 mmHg
